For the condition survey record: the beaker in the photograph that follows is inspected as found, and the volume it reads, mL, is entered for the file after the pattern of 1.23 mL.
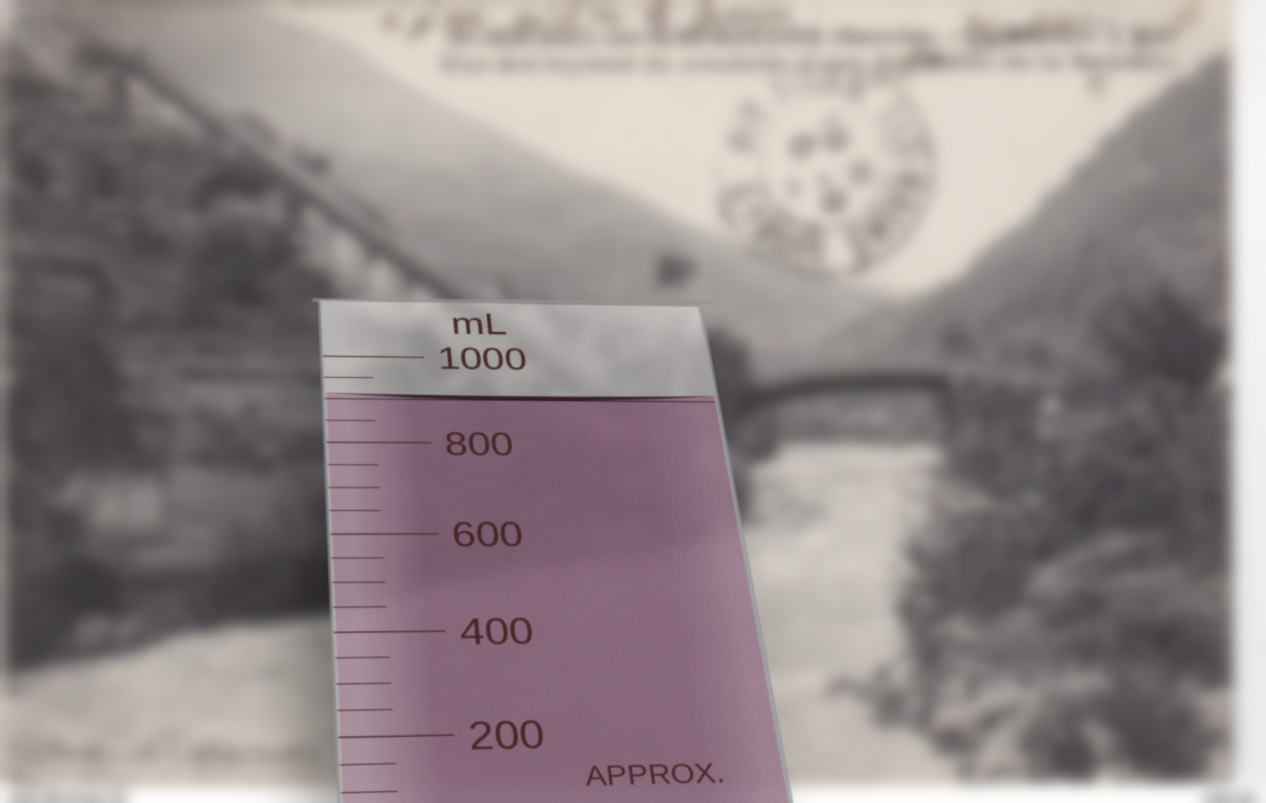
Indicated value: 900 mL
